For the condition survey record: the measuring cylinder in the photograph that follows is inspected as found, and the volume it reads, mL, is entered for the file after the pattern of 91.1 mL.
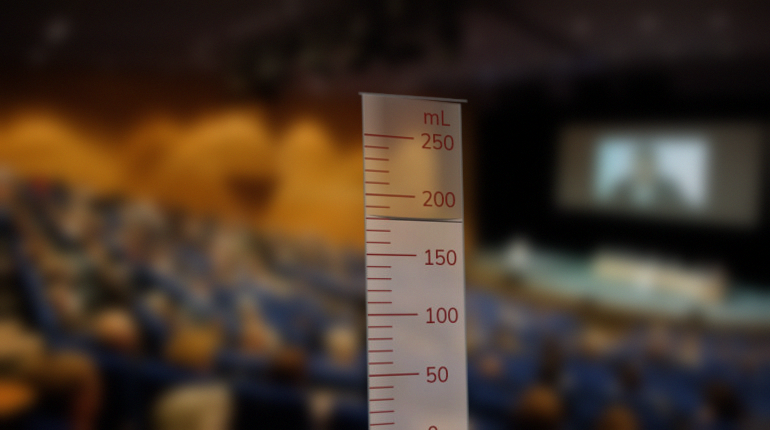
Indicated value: 180 mL
